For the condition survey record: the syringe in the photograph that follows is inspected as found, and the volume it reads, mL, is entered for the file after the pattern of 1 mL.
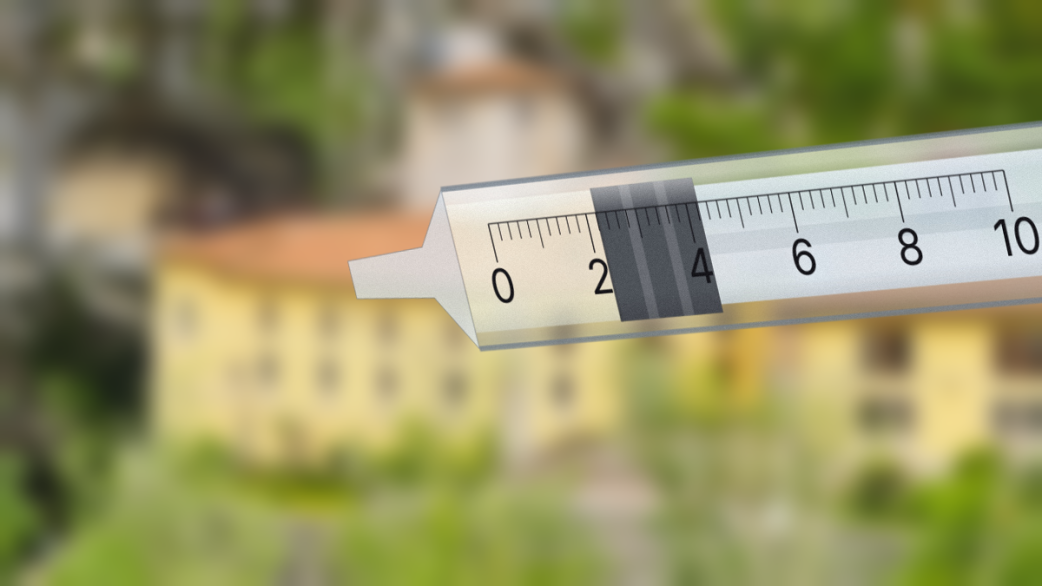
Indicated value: 2.2 mL
